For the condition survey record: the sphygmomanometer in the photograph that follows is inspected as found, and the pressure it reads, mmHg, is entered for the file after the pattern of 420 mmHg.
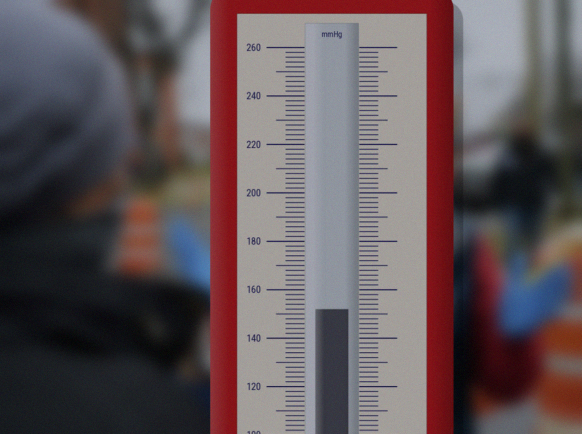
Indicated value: 152 mmHg
